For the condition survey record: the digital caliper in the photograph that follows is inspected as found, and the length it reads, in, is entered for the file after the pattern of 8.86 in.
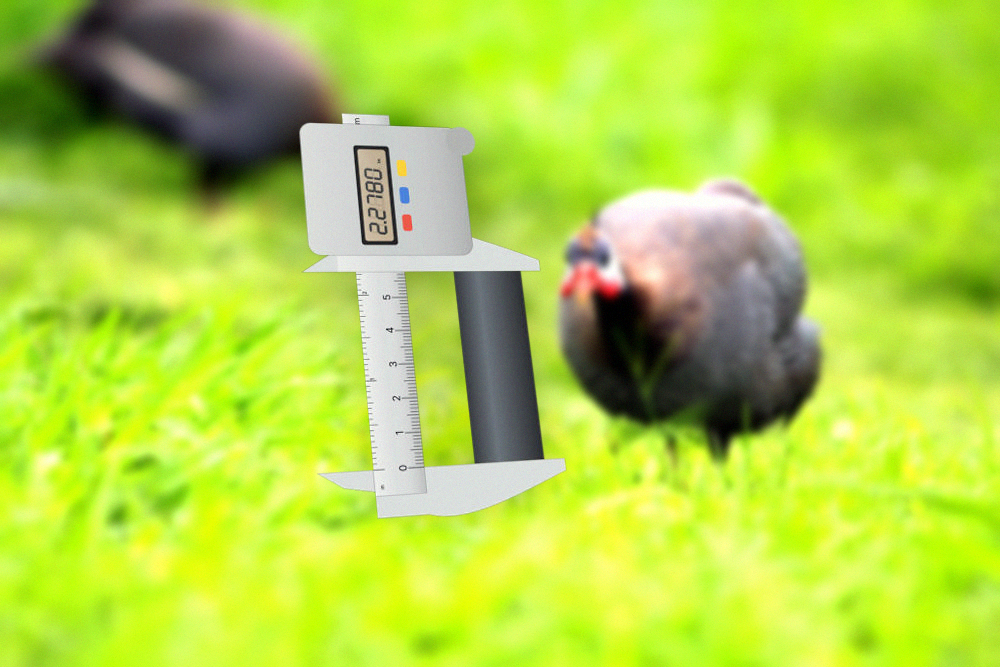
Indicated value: 2.2780 in
